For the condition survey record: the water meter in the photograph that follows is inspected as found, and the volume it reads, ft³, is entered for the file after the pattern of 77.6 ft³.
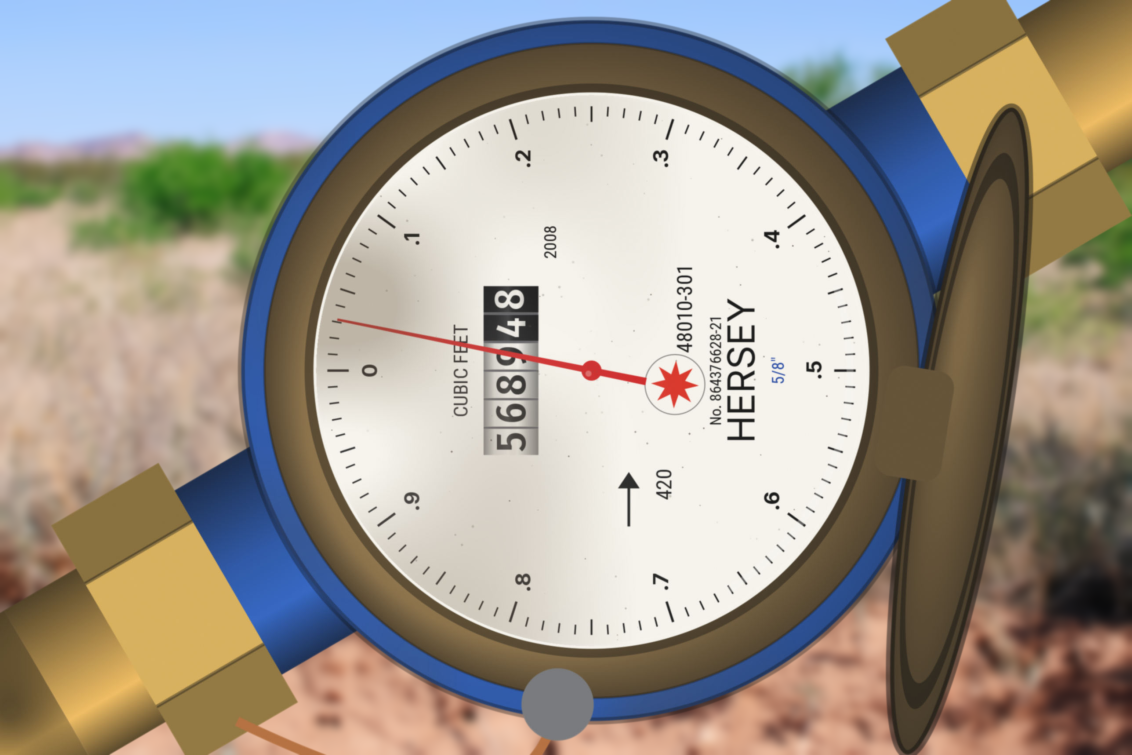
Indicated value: 568948.03 ft³
